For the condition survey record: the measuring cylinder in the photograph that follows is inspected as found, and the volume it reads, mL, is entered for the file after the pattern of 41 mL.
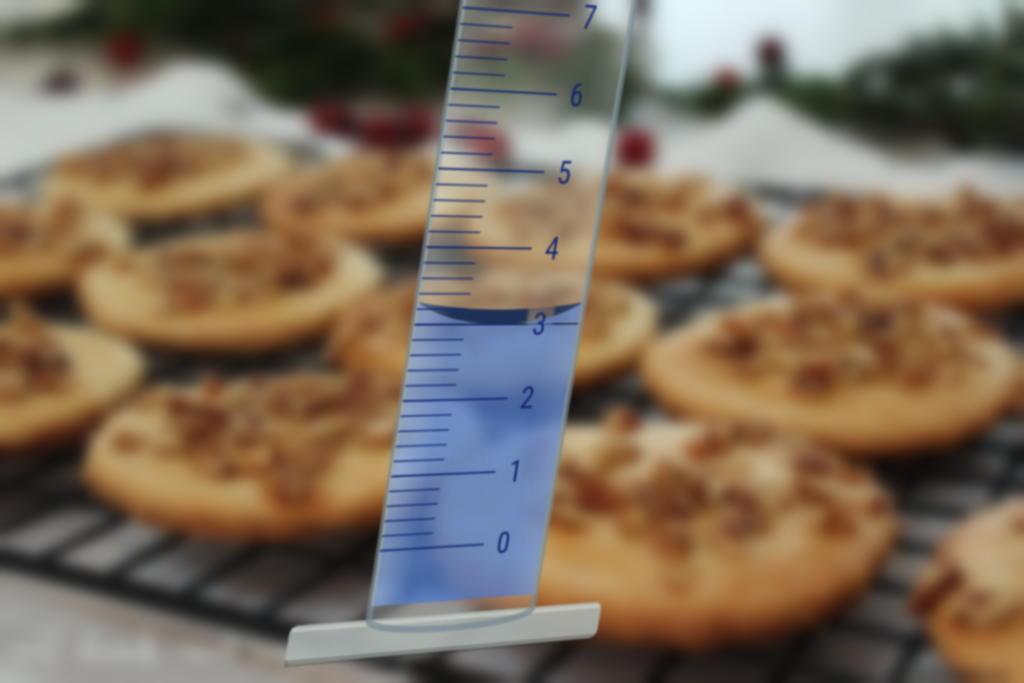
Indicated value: 3 mL
